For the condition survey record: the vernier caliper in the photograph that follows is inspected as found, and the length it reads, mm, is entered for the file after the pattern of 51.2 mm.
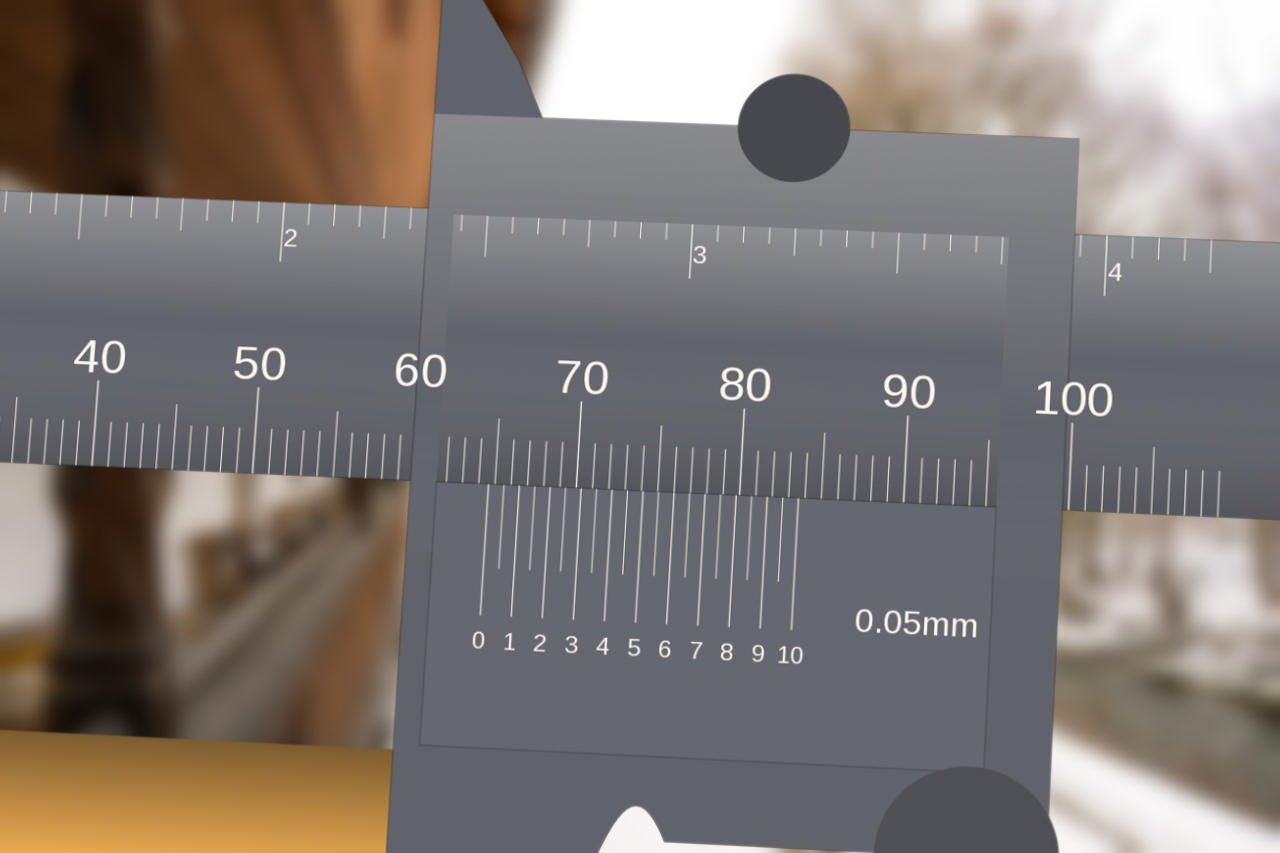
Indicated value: 64.6 mm
